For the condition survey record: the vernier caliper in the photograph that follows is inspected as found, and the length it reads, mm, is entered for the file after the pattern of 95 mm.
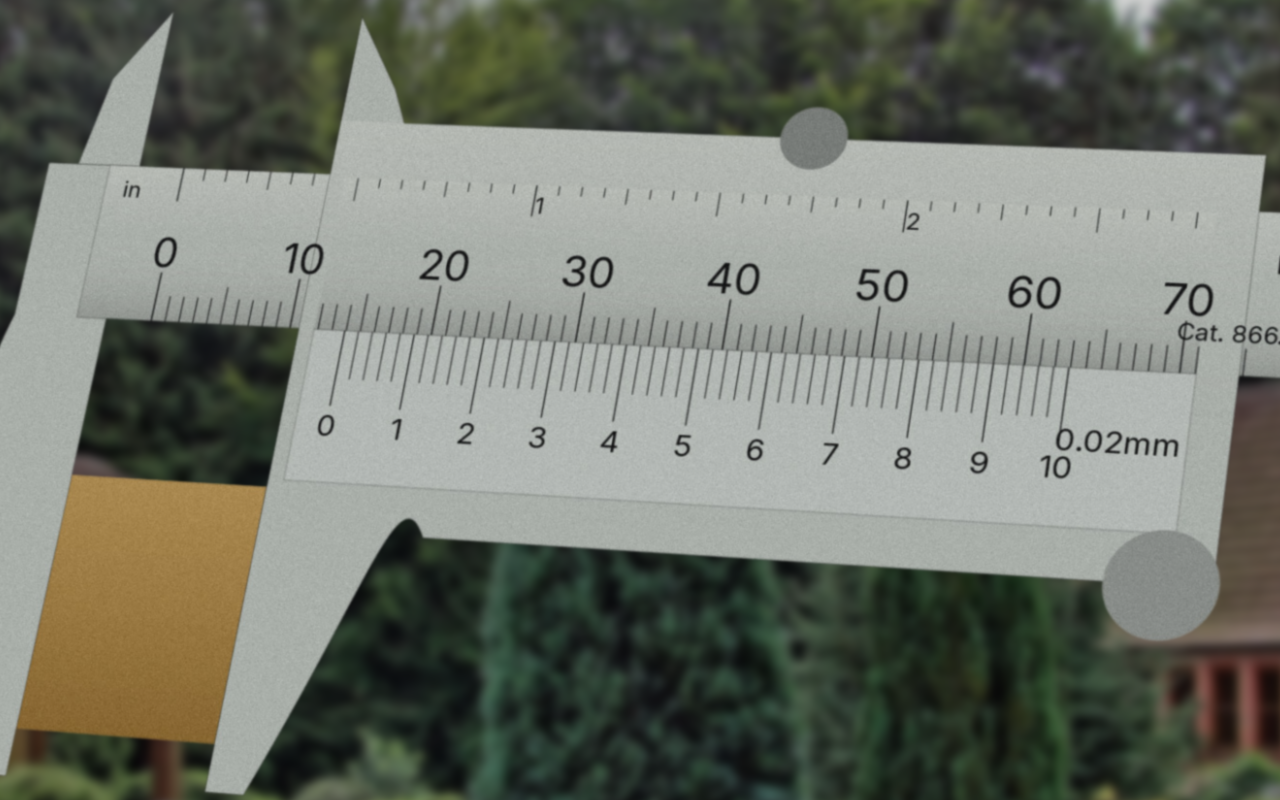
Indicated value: 13.9 mm
